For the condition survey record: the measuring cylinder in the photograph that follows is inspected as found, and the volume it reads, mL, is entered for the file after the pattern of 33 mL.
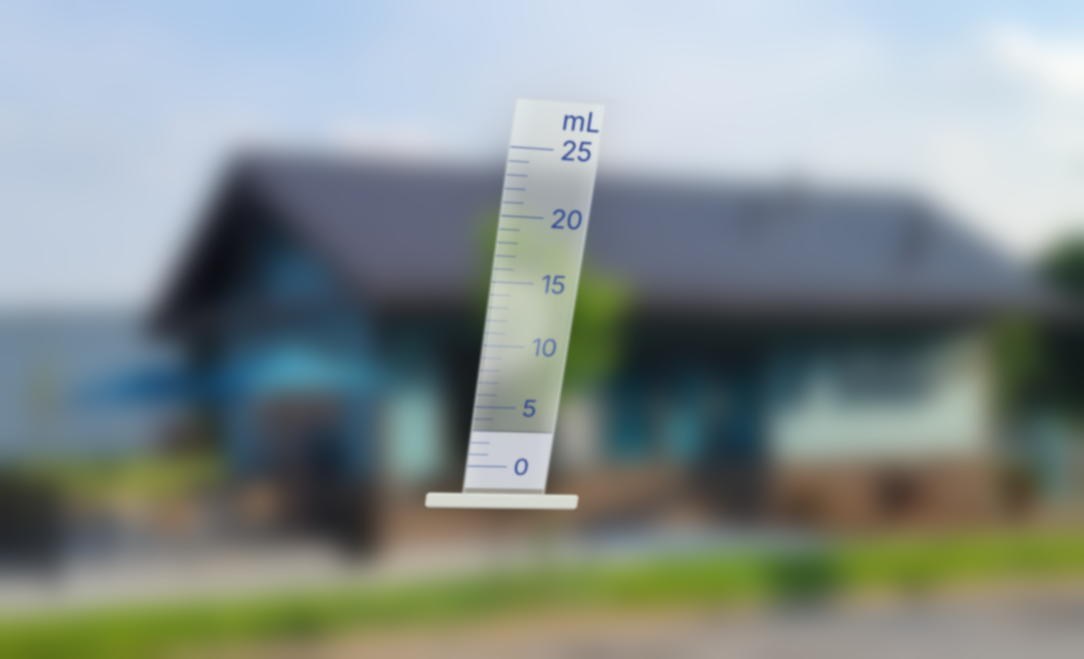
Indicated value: 3 mL
